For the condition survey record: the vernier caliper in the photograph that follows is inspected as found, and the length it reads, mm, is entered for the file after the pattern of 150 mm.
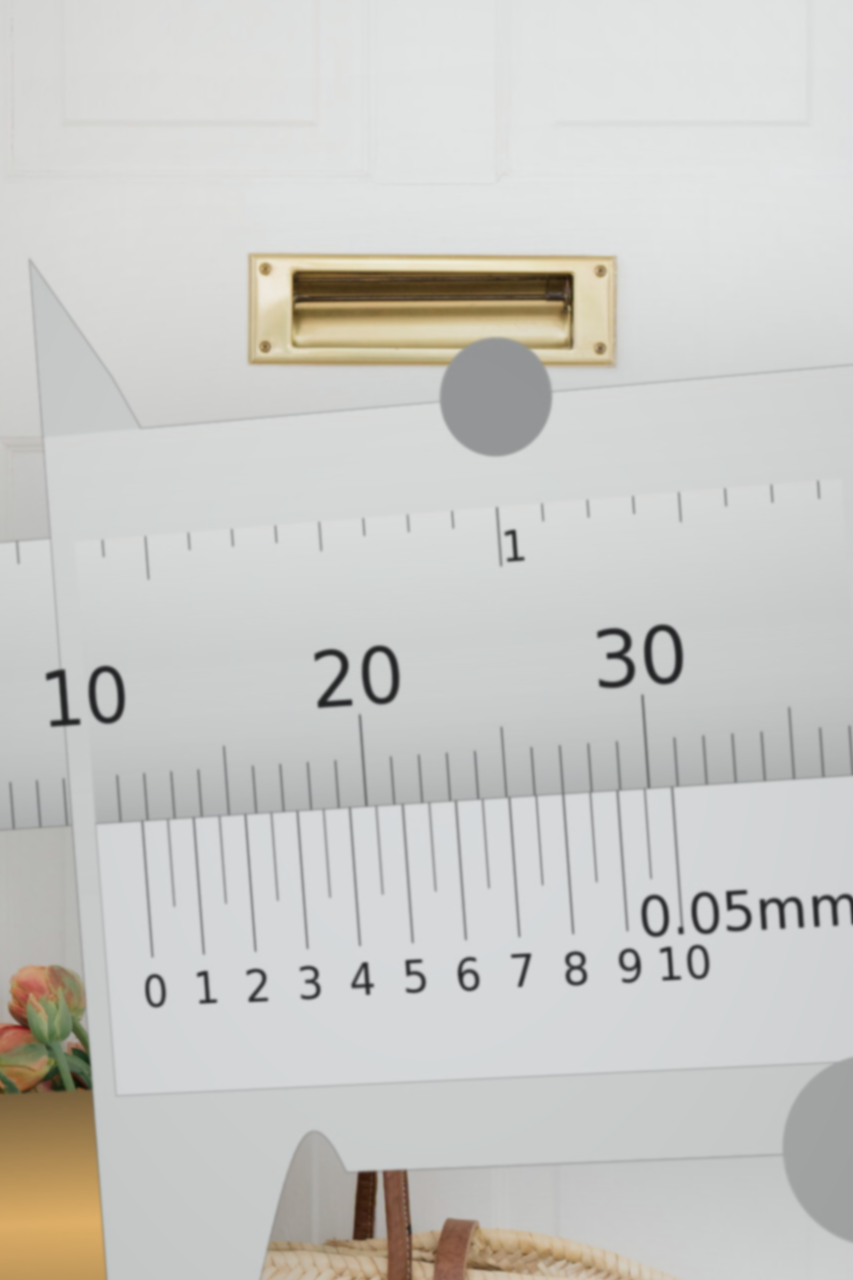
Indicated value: 11.8 mm
